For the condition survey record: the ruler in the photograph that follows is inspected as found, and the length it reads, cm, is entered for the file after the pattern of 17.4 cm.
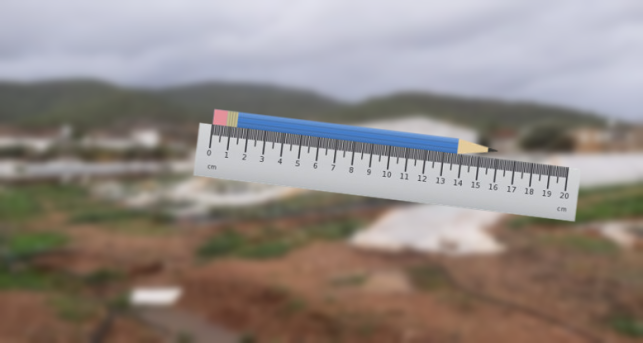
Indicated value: 16 cm
